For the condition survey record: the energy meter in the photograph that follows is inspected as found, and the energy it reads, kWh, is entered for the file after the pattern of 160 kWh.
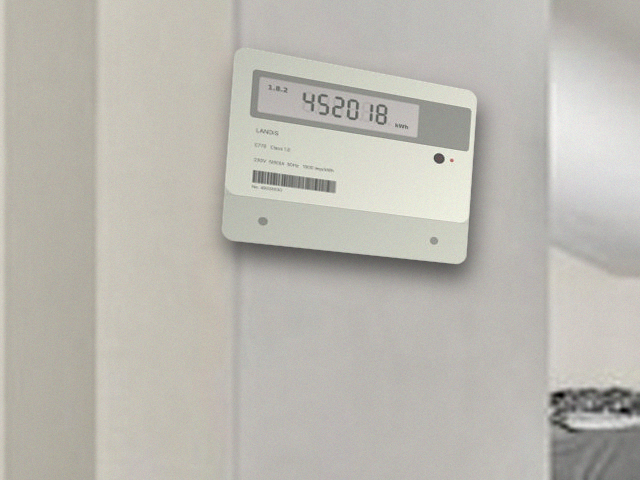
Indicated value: 452018 kWh
